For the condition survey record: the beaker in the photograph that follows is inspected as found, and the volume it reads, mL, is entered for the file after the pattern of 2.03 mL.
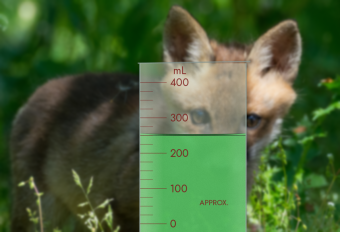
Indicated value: 250 mL
